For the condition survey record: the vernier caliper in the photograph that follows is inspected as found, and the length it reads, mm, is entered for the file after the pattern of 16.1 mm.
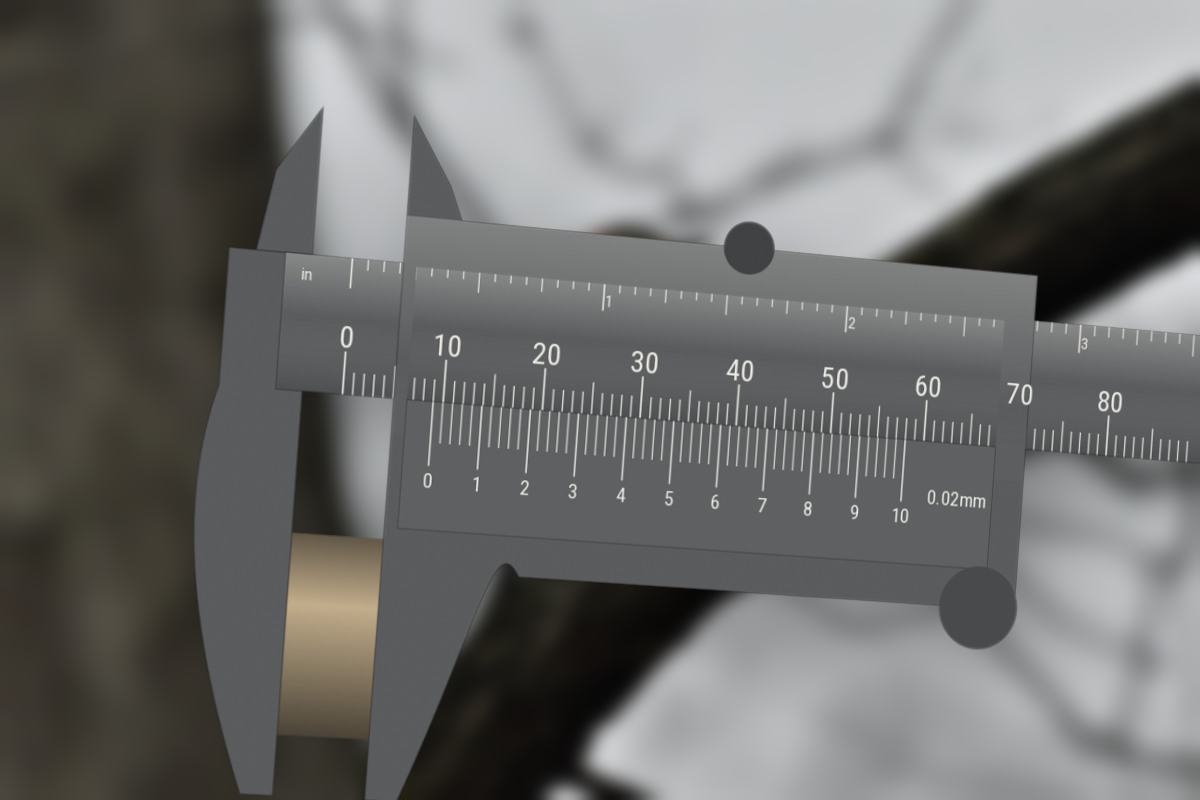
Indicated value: 9.0 mm
